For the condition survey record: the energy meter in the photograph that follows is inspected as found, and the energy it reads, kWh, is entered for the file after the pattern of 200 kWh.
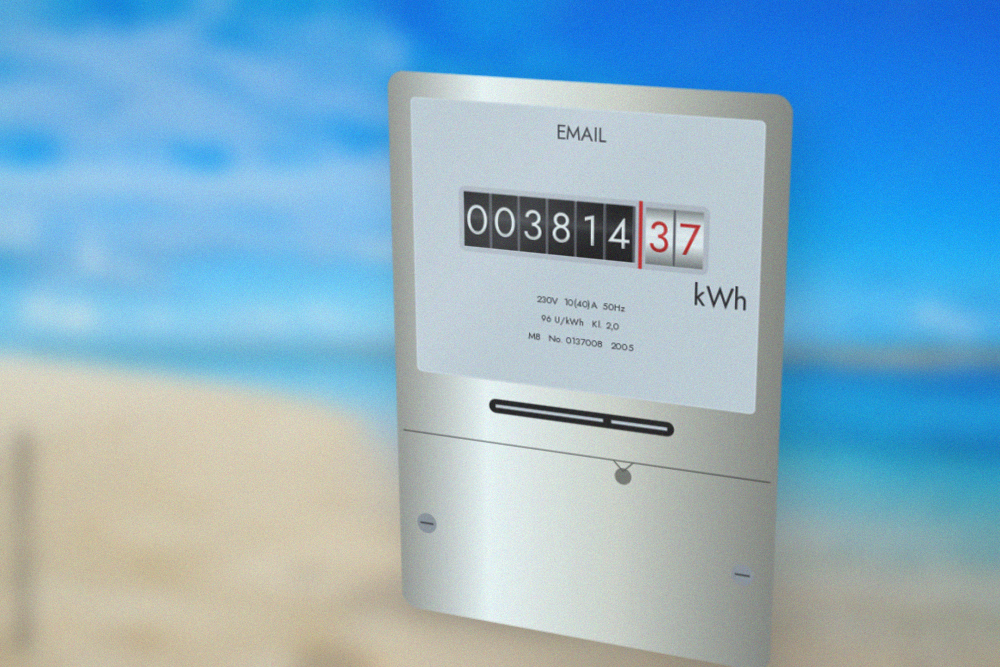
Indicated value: 3814.37 kWh
